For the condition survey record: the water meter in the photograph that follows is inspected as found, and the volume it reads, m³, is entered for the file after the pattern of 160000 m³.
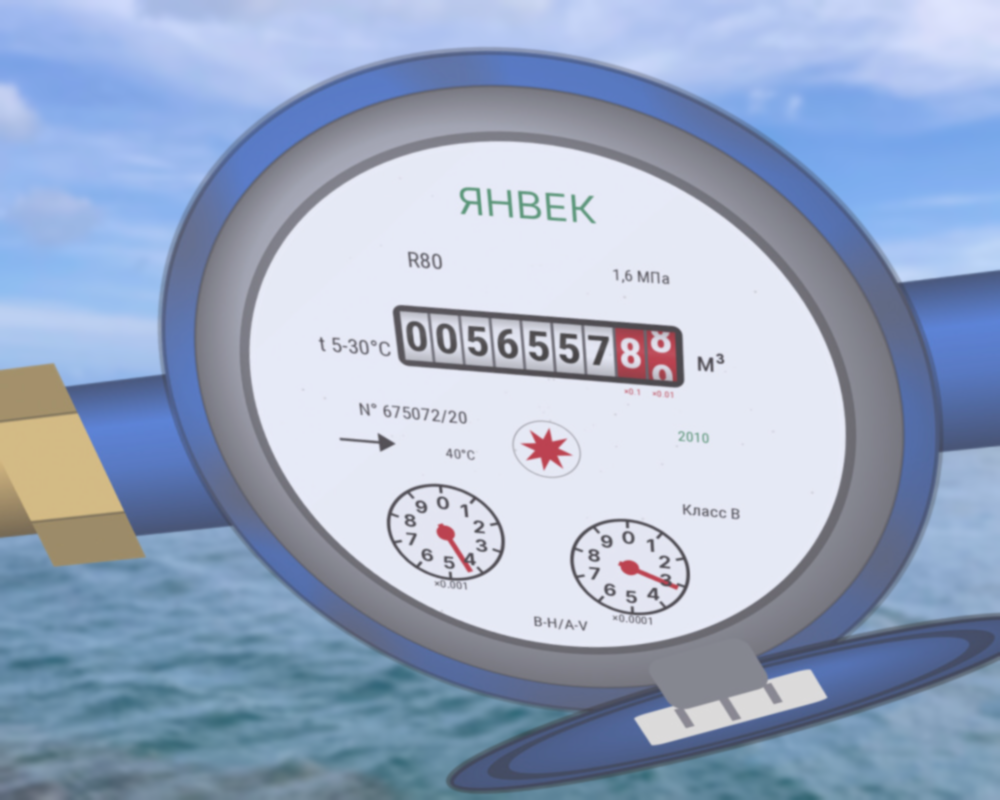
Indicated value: 56557.8843 m³
